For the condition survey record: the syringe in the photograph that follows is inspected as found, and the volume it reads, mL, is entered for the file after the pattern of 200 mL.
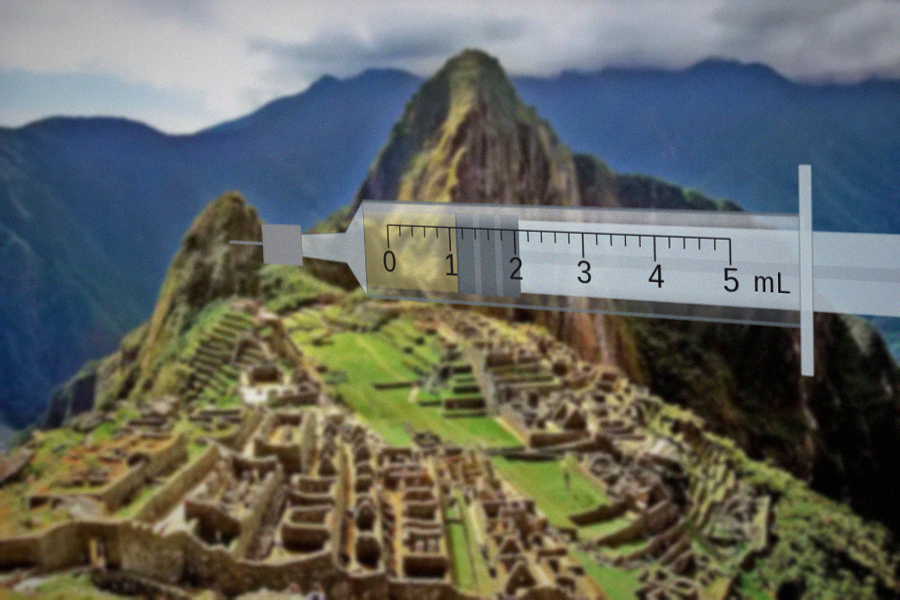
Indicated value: 1.1 mL
